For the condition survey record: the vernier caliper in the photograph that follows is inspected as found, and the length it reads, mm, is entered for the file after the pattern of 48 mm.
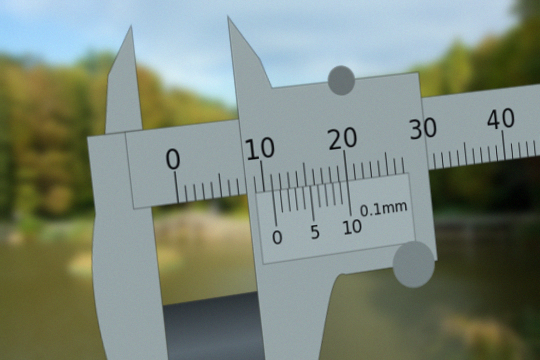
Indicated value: 11.0 mm
